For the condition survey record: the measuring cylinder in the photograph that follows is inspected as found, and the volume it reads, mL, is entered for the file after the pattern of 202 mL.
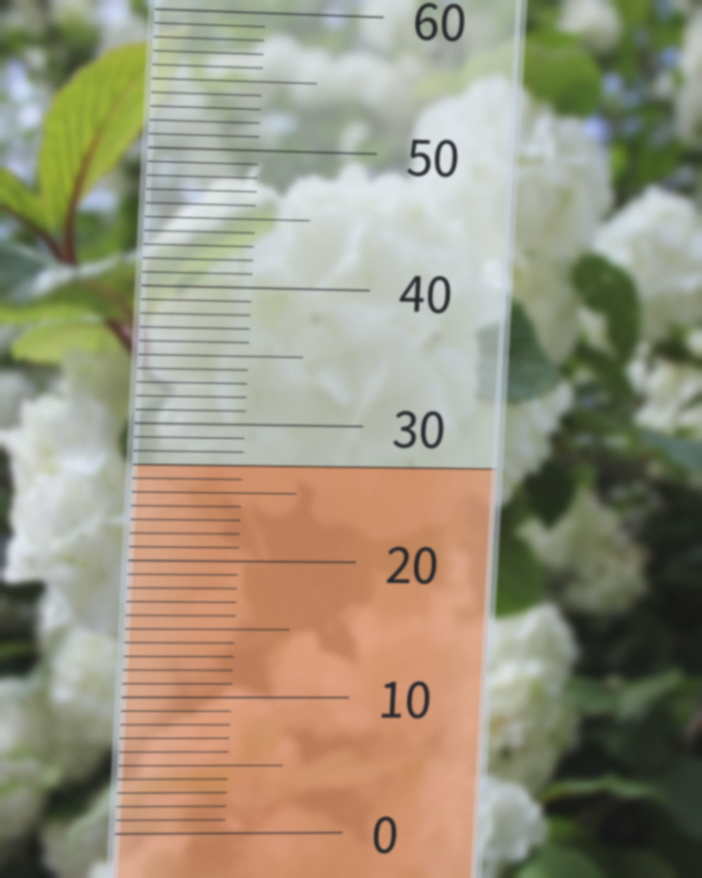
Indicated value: 27 mL
